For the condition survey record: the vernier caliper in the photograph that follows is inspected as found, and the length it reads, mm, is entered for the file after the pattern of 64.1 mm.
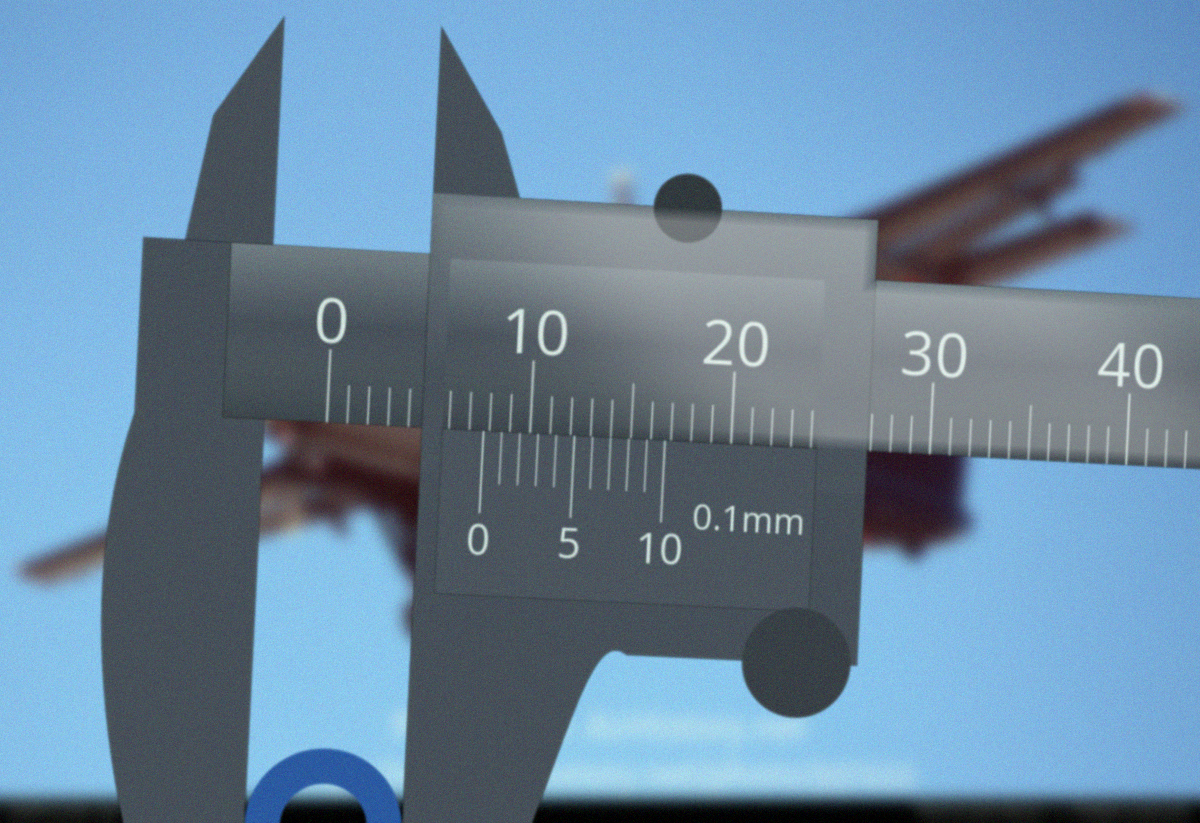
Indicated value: 7.7 mm
